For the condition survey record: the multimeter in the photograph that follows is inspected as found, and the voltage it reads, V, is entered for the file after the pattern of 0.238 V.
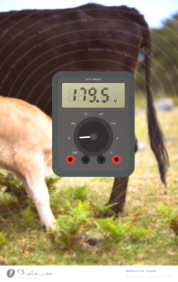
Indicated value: 179.5 V
